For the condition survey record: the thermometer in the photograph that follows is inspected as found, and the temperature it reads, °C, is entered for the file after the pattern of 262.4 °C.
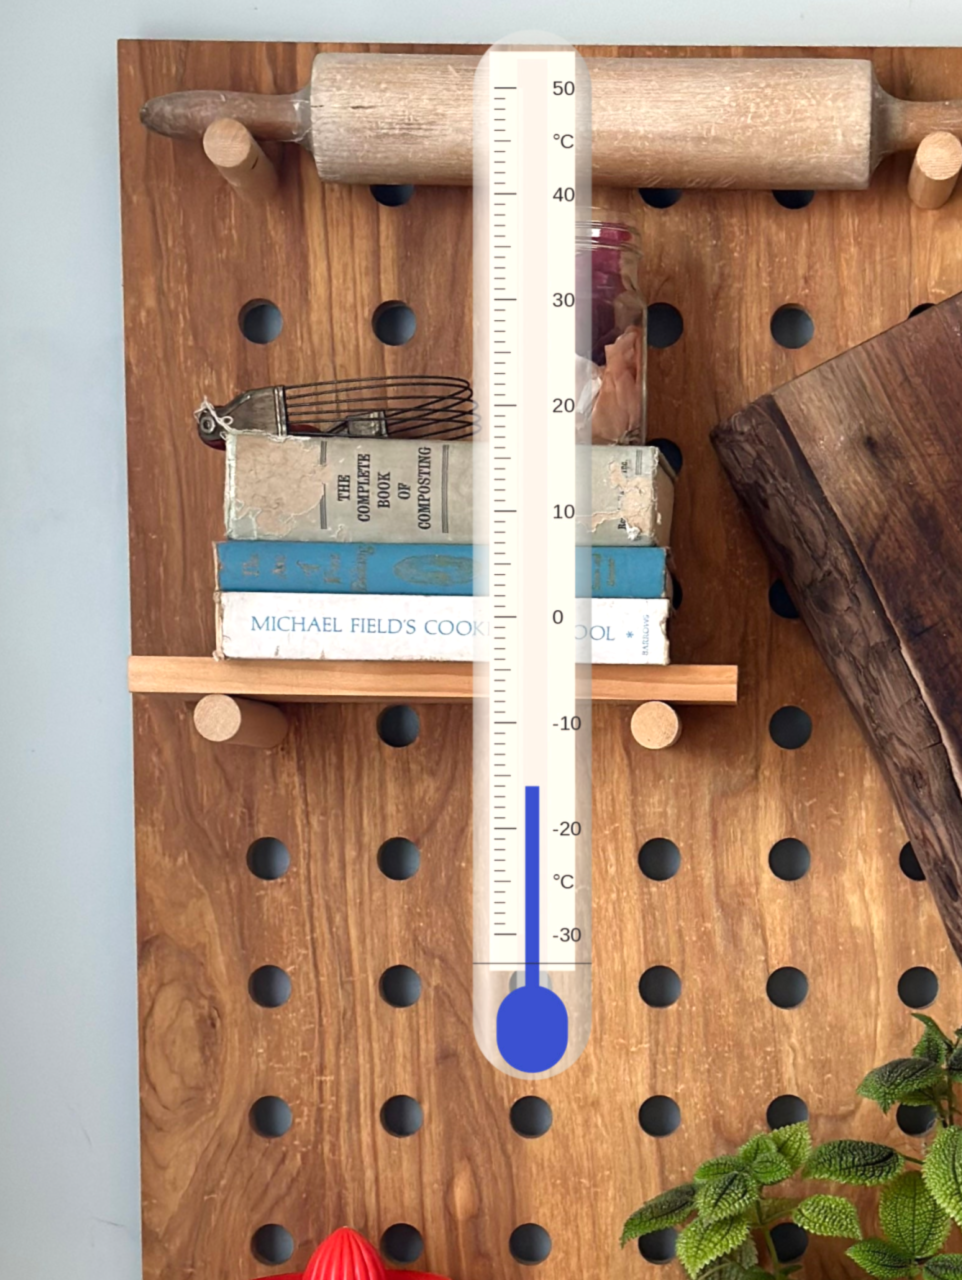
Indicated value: -16 °C
